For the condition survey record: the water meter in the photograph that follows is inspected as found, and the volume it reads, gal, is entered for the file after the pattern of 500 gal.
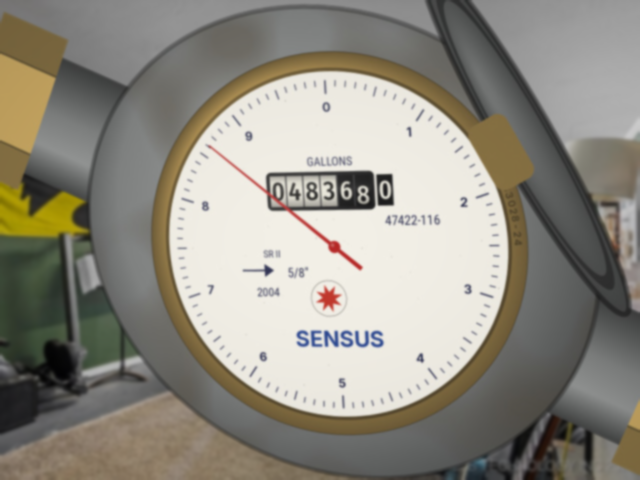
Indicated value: 483678.6 gal
